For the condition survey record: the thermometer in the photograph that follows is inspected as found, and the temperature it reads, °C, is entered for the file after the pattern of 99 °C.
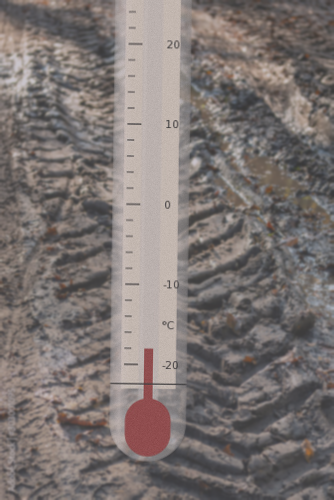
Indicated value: -18 °C
